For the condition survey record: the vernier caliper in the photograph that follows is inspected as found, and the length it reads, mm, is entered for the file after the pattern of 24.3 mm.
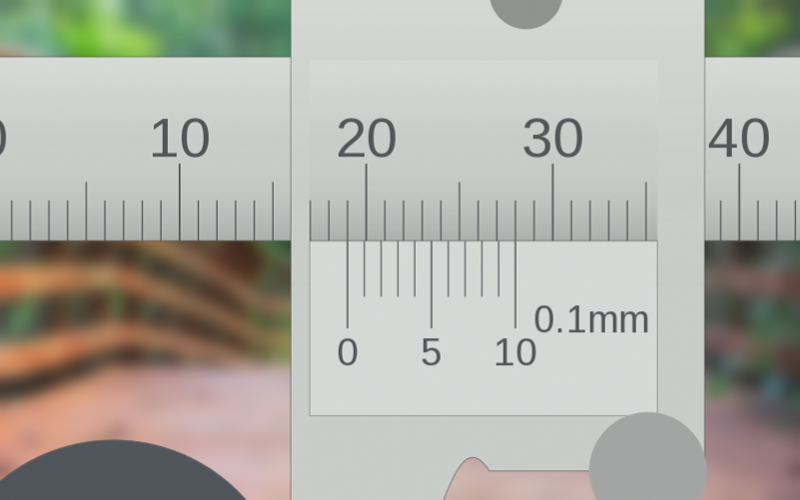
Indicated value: 19.0 mm
